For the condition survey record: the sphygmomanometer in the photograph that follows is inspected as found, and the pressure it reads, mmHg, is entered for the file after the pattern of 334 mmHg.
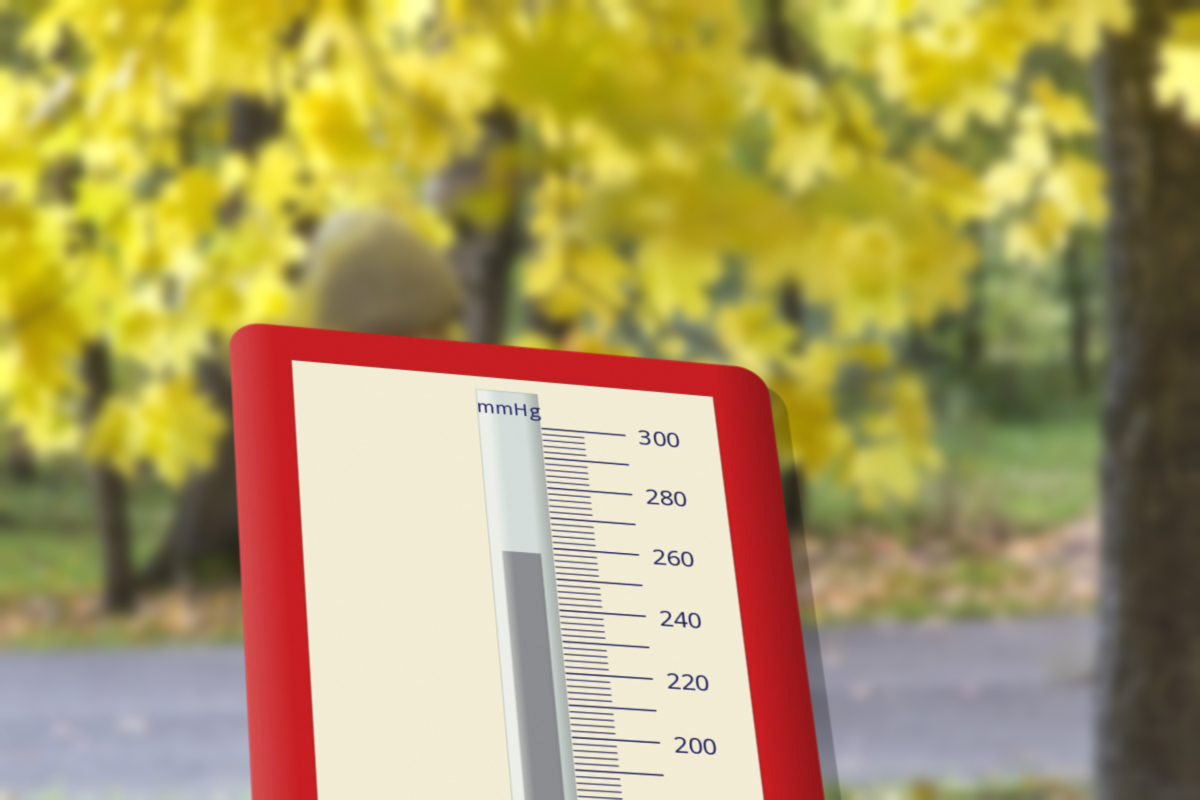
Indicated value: 258 mmHg
